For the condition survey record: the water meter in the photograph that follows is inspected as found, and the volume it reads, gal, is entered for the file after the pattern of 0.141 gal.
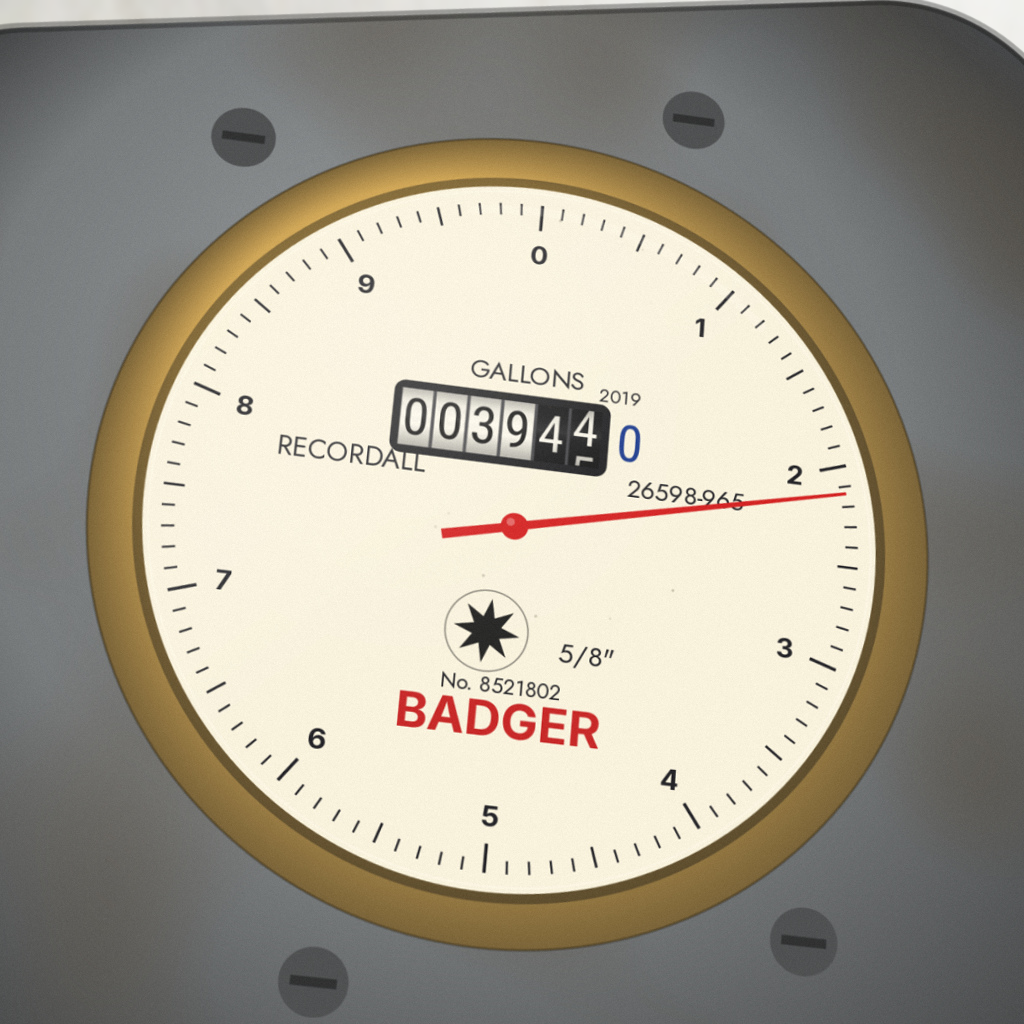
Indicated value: 39442.1 gal
